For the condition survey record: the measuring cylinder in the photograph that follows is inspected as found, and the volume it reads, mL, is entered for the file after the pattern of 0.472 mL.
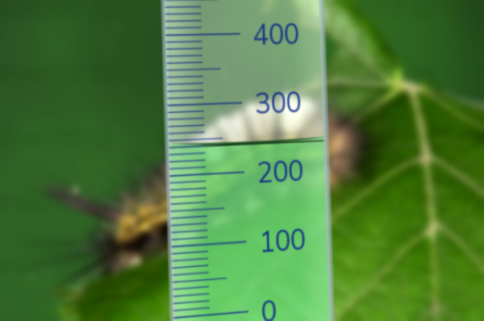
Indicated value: 240 mL
